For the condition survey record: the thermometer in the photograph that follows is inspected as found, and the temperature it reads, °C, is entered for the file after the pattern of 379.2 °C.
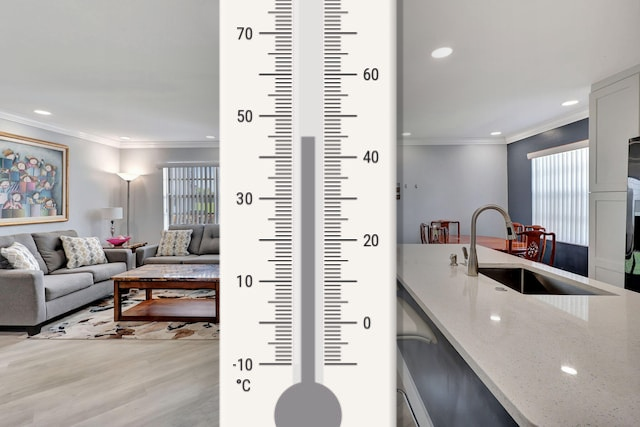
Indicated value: 45 °C
